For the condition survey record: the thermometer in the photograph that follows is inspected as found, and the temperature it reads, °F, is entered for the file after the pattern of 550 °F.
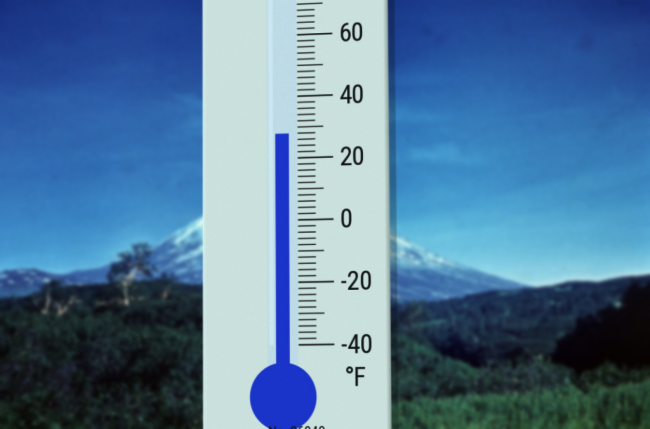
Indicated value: 28 °F
